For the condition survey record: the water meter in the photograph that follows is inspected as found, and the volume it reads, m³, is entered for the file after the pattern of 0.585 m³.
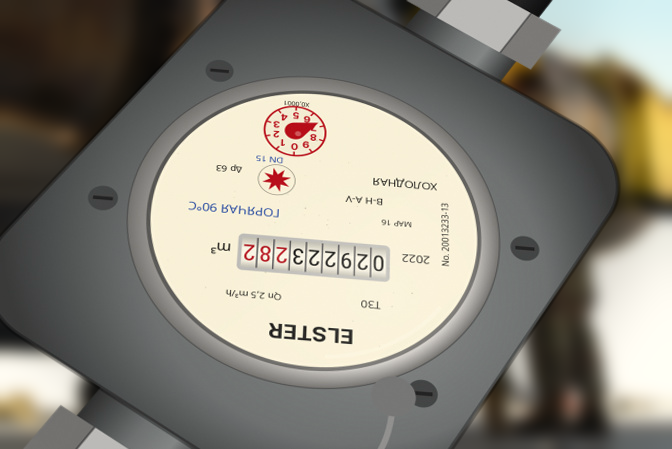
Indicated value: 29223.2826 m³
